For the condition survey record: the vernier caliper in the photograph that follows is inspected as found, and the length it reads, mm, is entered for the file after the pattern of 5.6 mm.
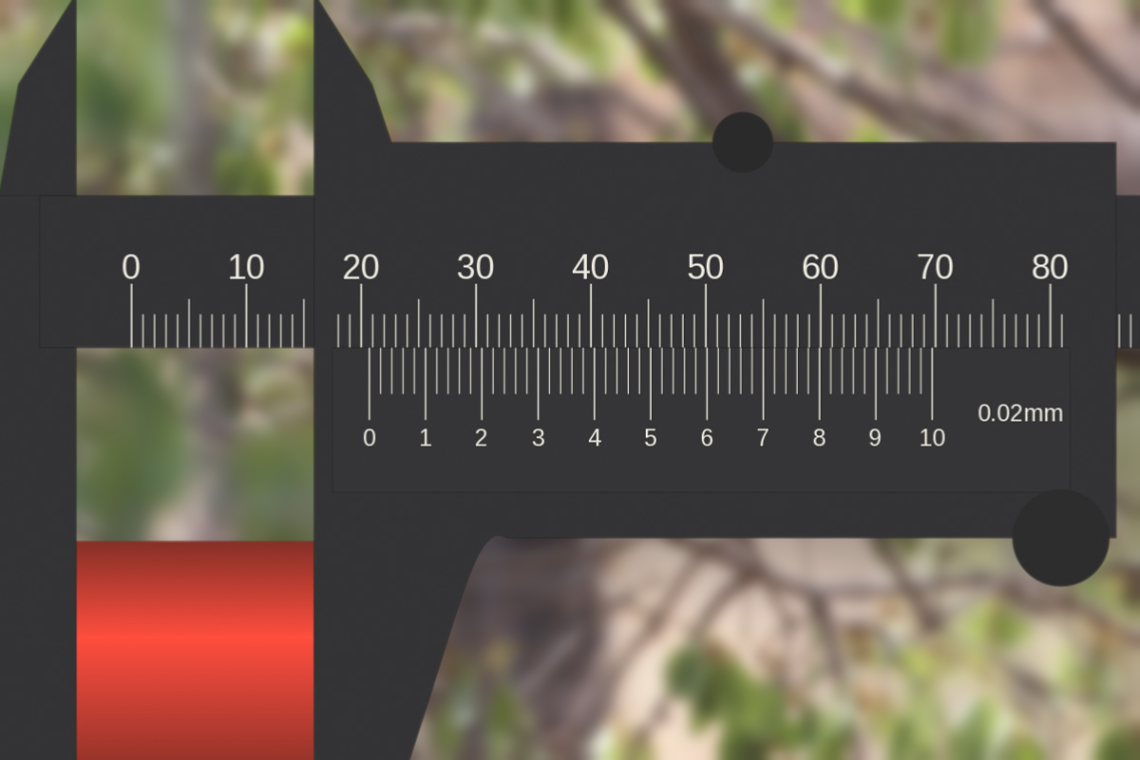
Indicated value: 20.7 mm
